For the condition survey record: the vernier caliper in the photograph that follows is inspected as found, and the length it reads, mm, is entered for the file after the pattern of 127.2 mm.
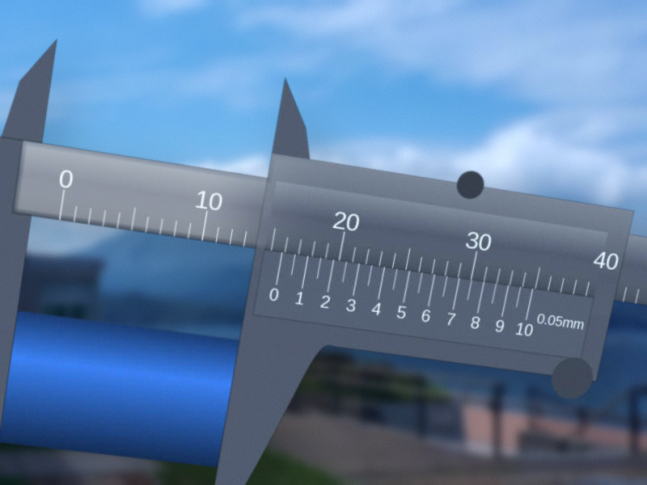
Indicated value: 15.8 mm
